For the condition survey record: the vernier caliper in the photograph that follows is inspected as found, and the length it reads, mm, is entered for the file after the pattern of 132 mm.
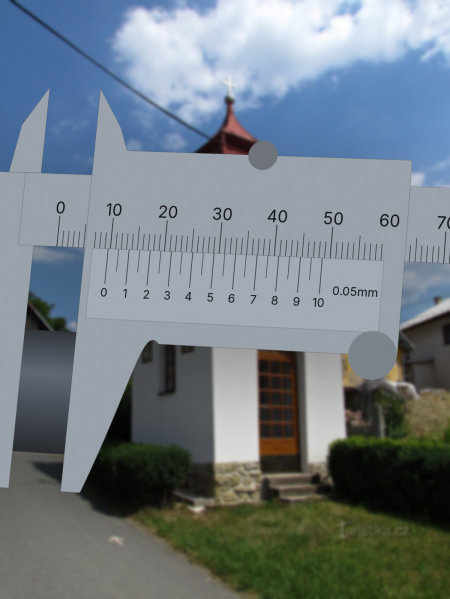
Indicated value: 9.6 mm
